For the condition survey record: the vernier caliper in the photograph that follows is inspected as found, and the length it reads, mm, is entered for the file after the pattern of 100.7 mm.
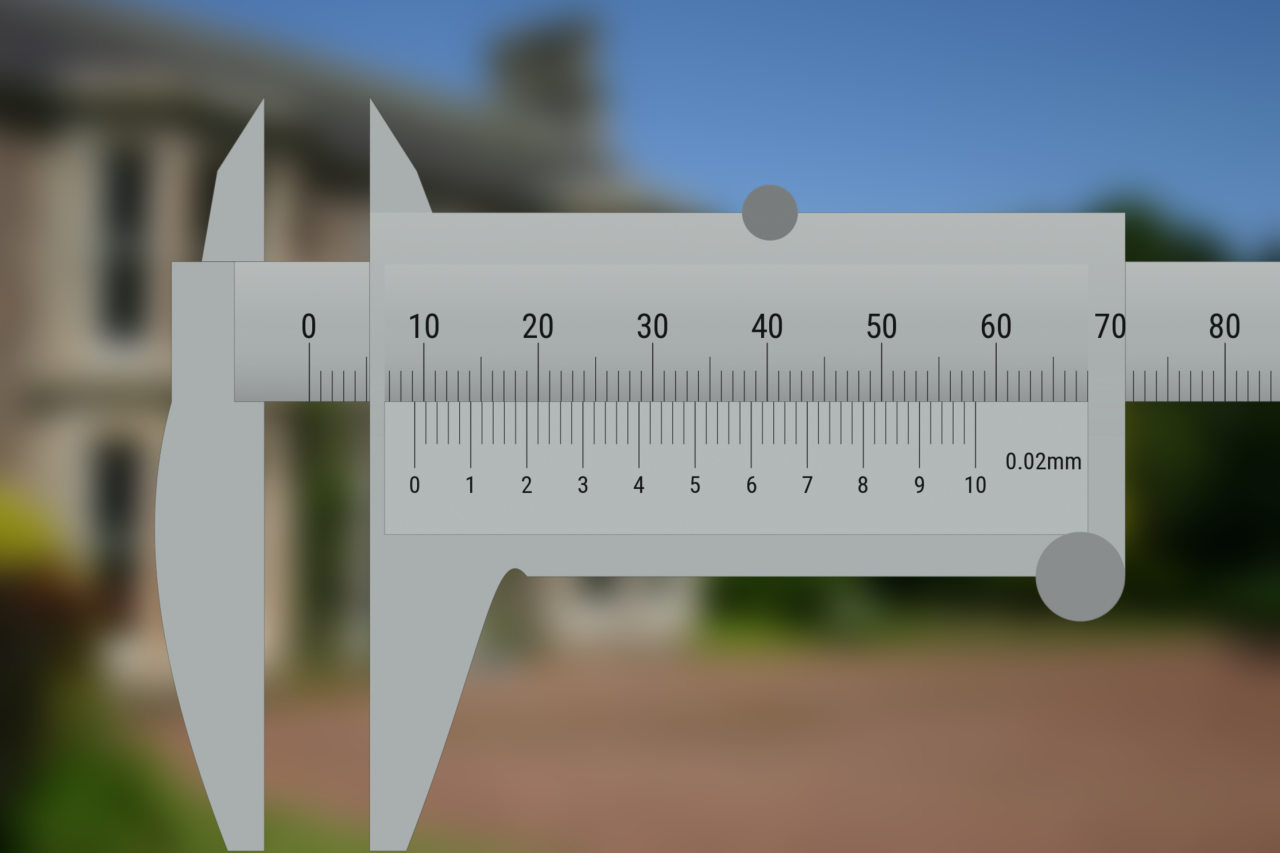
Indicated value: 9.2 mm
